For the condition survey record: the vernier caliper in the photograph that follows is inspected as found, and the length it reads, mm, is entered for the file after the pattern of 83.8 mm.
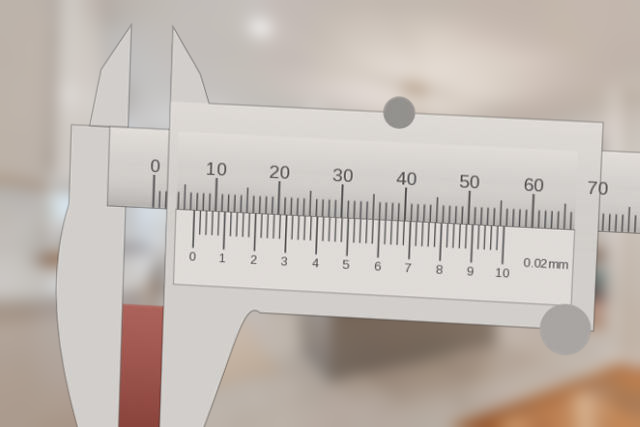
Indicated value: 6.6 mm
